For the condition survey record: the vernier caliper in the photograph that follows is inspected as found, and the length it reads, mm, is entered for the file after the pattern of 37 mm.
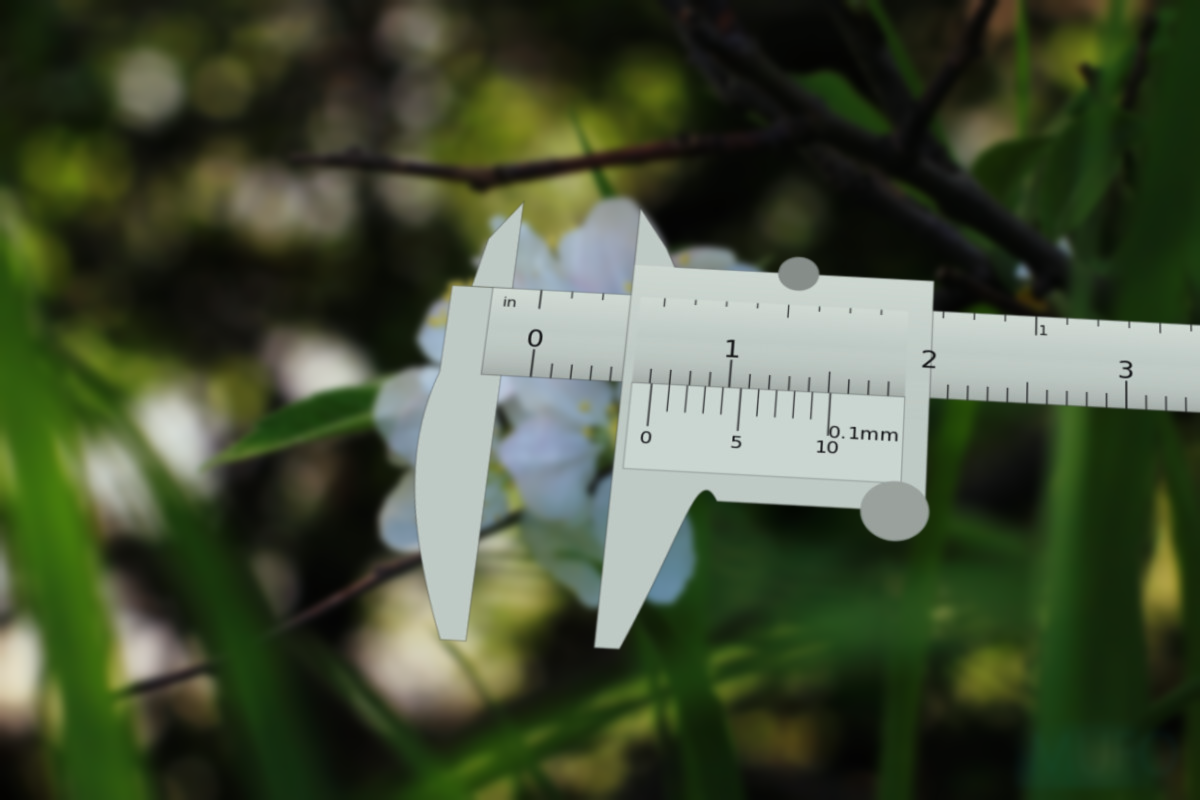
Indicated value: 6.1 mm
